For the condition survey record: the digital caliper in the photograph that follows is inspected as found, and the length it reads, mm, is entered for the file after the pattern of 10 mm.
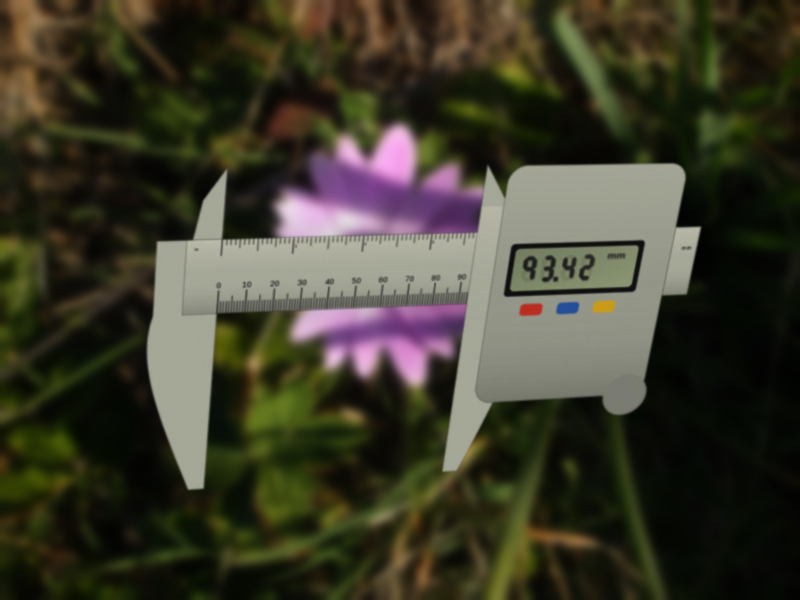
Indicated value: 93.42 mm
